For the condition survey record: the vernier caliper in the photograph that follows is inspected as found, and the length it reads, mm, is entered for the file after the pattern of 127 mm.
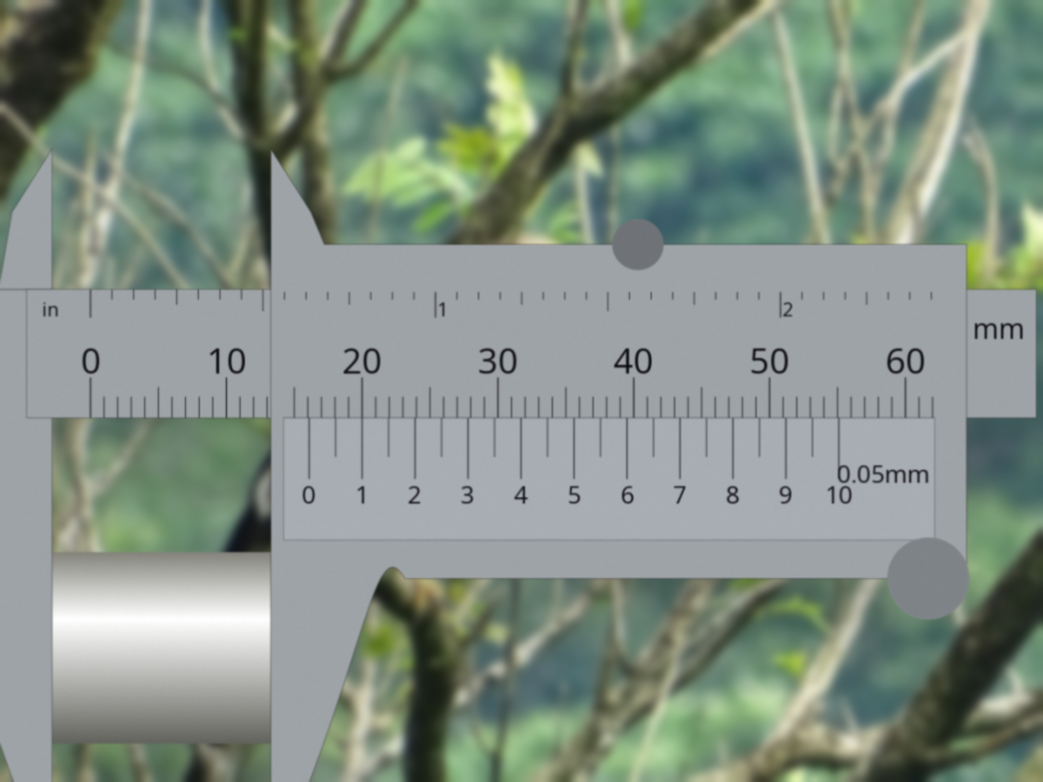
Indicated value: 16.1 mm
